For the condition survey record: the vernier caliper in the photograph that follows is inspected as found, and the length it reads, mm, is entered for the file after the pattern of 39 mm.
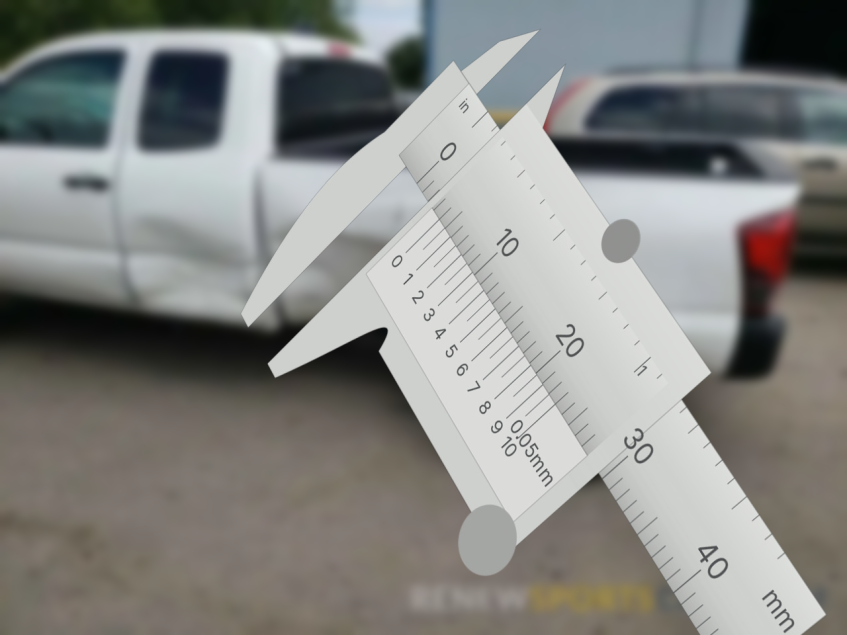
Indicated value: 4.0 mm
